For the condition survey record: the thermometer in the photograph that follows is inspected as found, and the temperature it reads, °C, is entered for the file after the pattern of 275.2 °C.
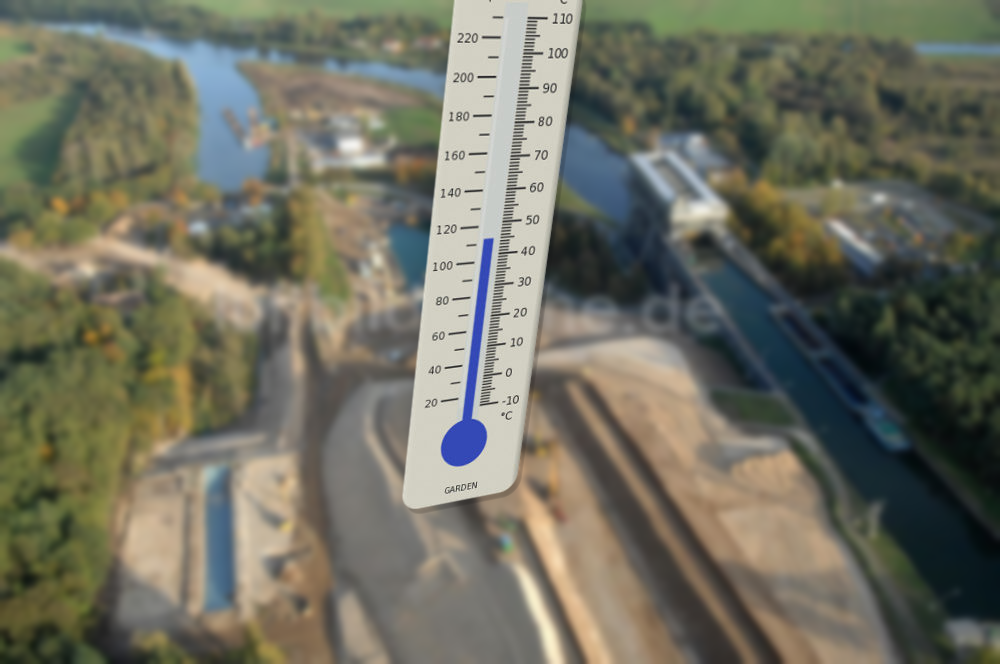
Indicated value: 45 °C
